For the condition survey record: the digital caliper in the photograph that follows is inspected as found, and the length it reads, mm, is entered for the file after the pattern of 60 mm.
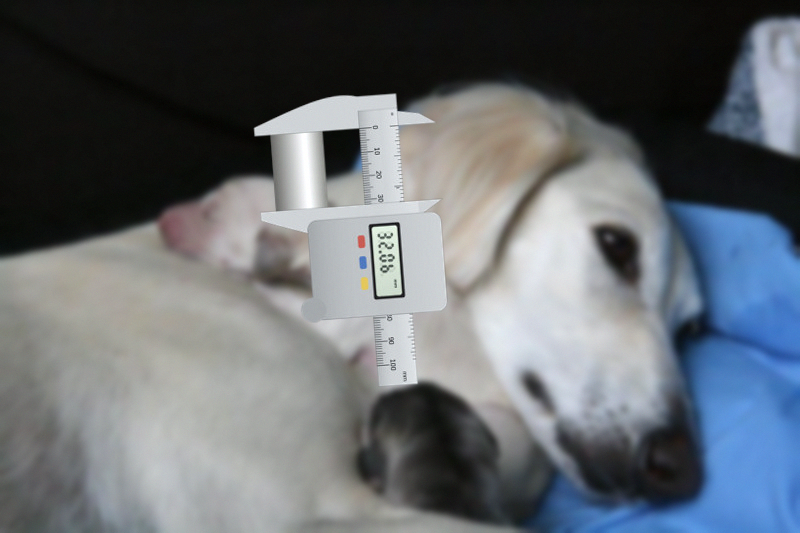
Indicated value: 32.06 mm
